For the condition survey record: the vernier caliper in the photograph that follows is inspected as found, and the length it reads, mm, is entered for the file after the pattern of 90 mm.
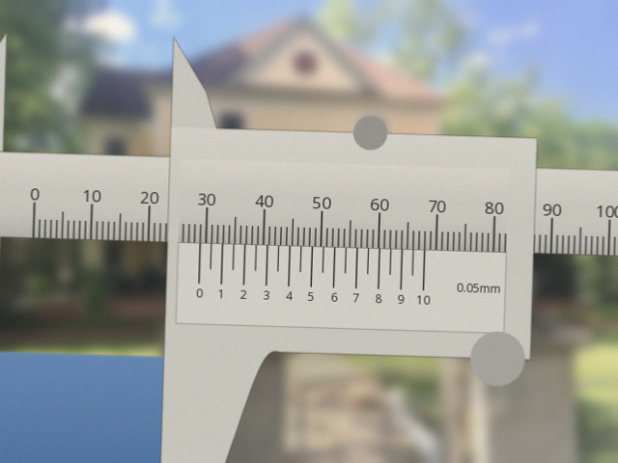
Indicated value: 29.0 mm
